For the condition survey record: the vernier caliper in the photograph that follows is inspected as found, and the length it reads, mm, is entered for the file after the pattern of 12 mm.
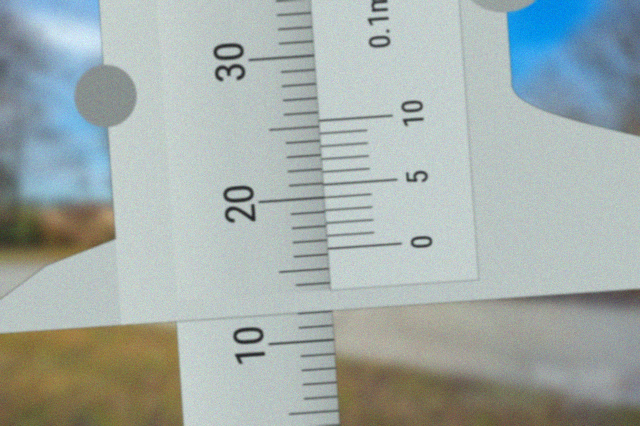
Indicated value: 16.4 mm
